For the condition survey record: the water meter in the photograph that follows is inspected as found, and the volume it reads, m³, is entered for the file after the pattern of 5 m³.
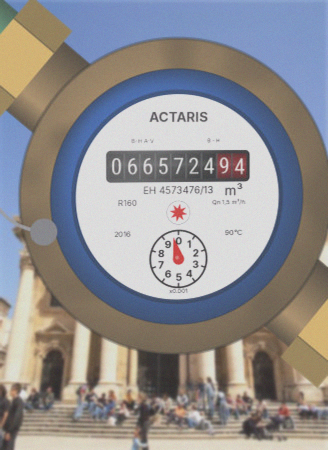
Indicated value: 665724.939 m³
